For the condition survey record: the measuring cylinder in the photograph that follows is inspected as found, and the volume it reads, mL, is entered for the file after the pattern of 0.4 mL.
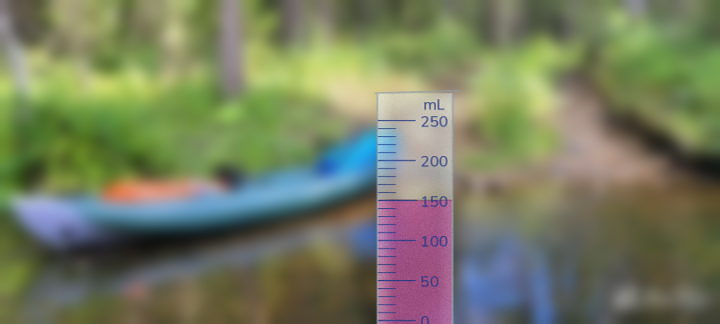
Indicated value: 150 mL
